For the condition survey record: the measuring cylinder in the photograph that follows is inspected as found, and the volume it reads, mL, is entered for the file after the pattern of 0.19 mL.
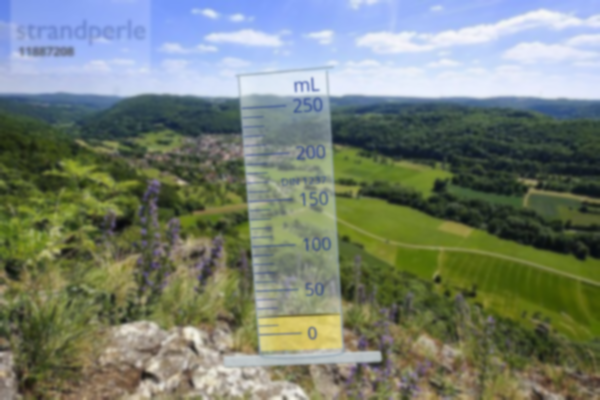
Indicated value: 20 mL
